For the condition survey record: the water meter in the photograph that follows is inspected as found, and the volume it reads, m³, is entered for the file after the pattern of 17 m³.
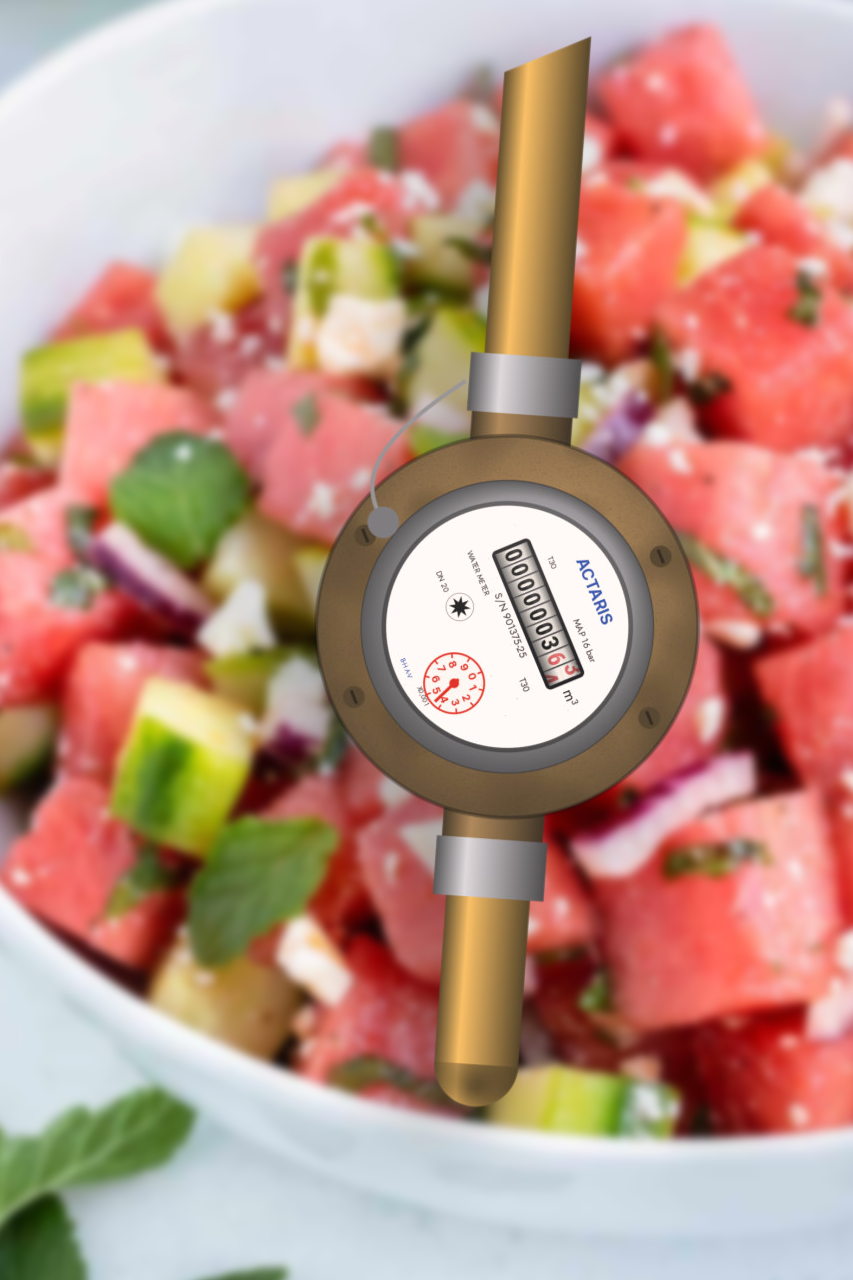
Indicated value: 3.634 m³
